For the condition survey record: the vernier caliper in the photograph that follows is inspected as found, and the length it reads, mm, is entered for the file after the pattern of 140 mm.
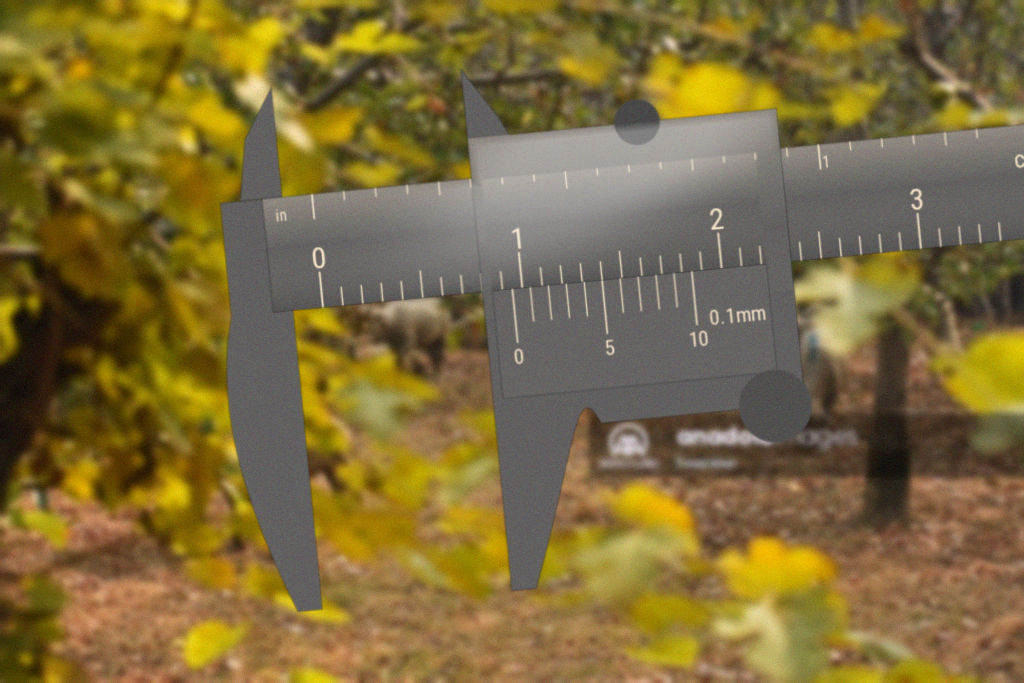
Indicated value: 9.5 mm
